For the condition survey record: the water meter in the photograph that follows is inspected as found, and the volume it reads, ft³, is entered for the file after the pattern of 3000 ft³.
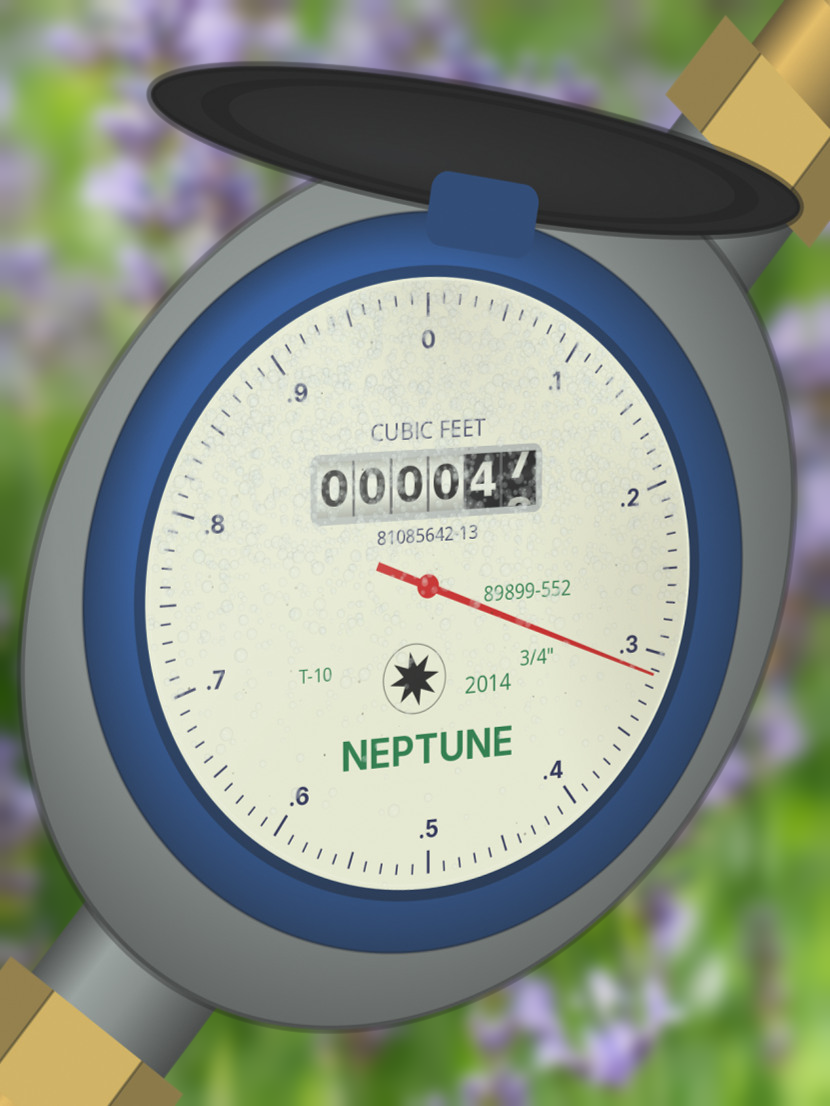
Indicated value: 47.31 ft³
